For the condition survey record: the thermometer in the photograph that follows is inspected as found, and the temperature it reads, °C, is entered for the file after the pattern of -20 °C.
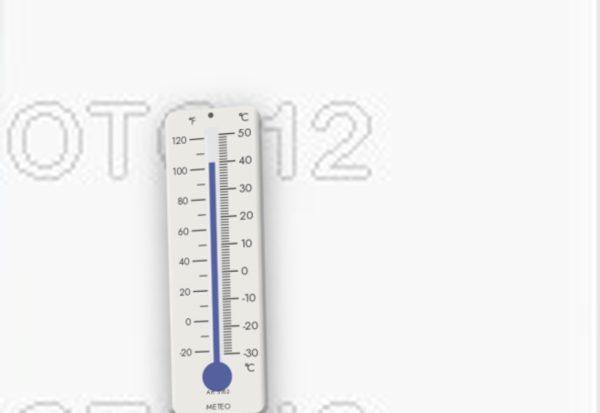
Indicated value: 40 °C
